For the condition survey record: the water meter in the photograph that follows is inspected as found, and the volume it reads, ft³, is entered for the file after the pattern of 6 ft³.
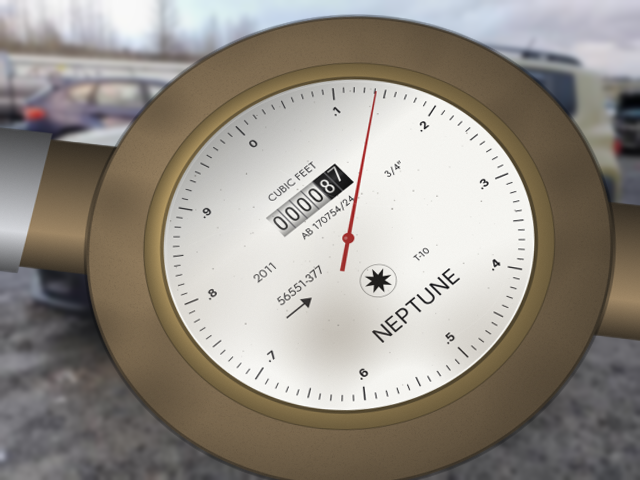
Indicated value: 87.14 ft³
